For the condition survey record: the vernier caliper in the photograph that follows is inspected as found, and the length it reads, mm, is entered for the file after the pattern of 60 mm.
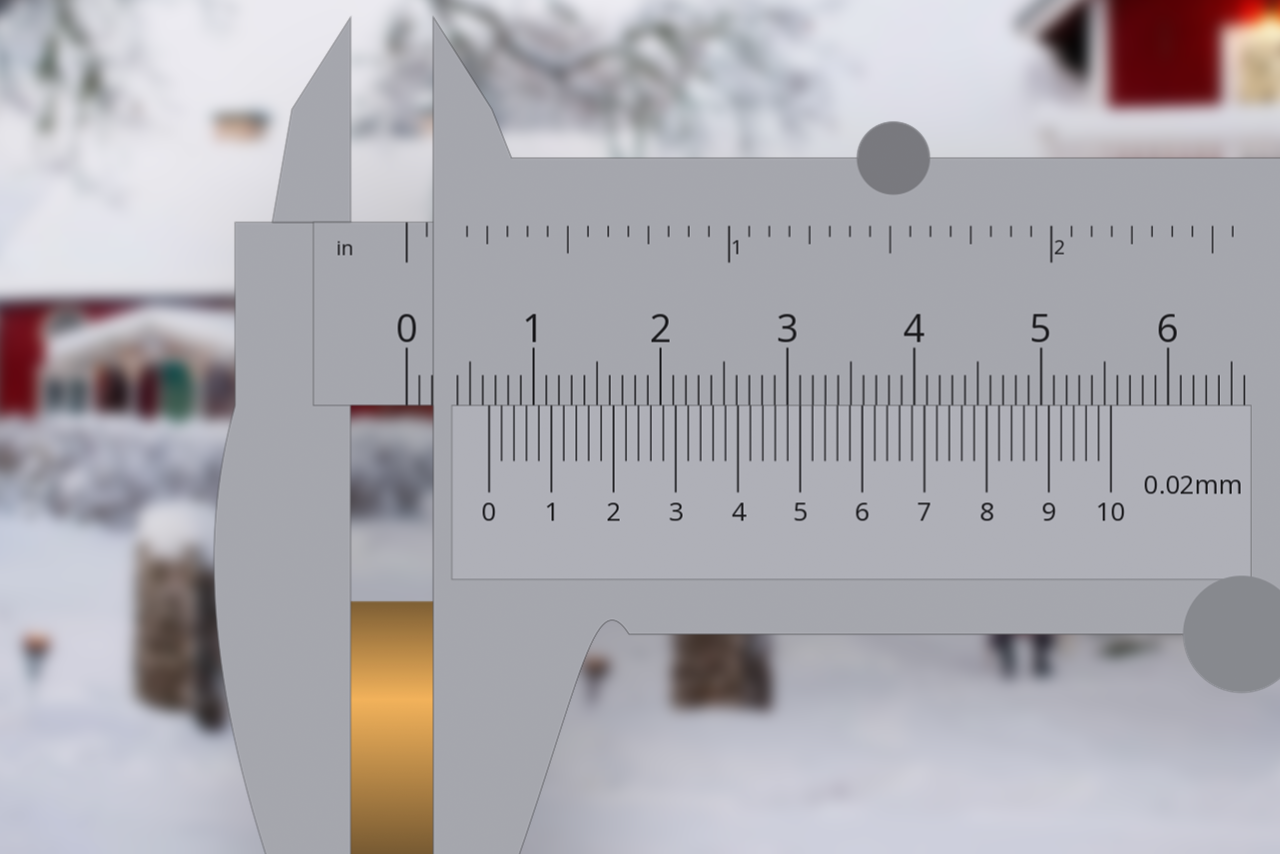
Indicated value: 6.5 mm
